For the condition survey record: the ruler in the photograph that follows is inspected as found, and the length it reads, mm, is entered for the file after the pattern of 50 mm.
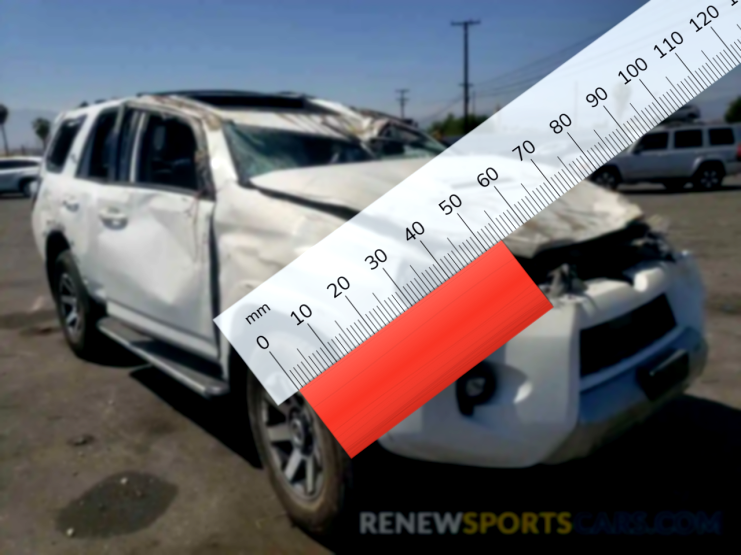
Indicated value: 54 mm
